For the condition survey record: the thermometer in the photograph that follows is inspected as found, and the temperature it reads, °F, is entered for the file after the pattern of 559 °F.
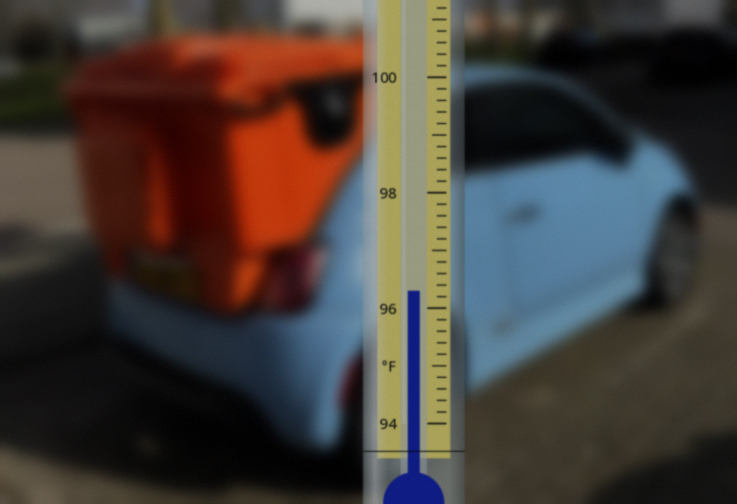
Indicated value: 96.3 °F
